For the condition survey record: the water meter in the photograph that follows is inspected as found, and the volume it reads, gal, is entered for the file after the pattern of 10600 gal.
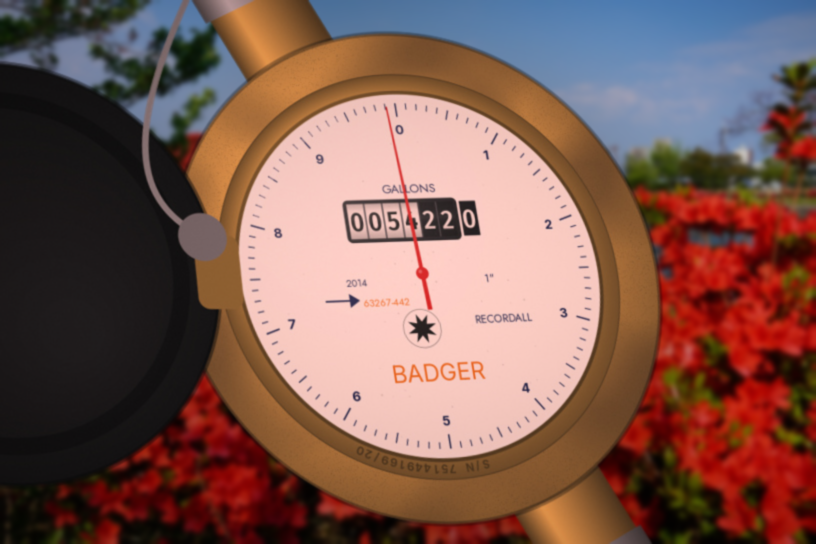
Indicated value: 54219.9 gal
